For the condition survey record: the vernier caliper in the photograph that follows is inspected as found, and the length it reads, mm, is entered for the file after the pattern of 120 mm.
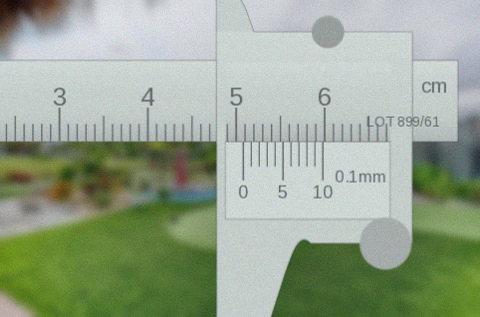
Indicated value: 50.8 mm
